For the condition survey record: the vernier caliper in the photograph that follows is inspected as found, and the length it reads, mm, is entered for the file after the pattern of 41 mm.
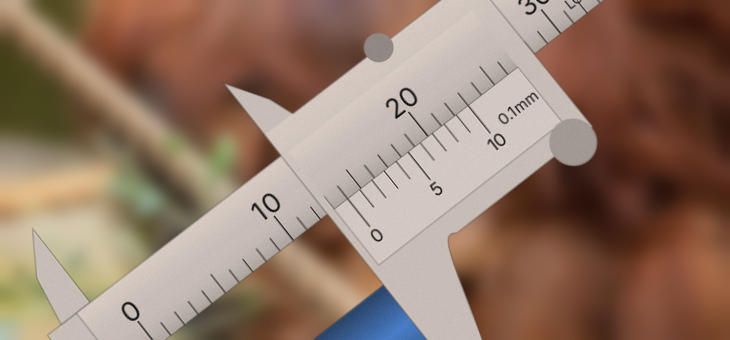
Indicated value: 14.0 mm
